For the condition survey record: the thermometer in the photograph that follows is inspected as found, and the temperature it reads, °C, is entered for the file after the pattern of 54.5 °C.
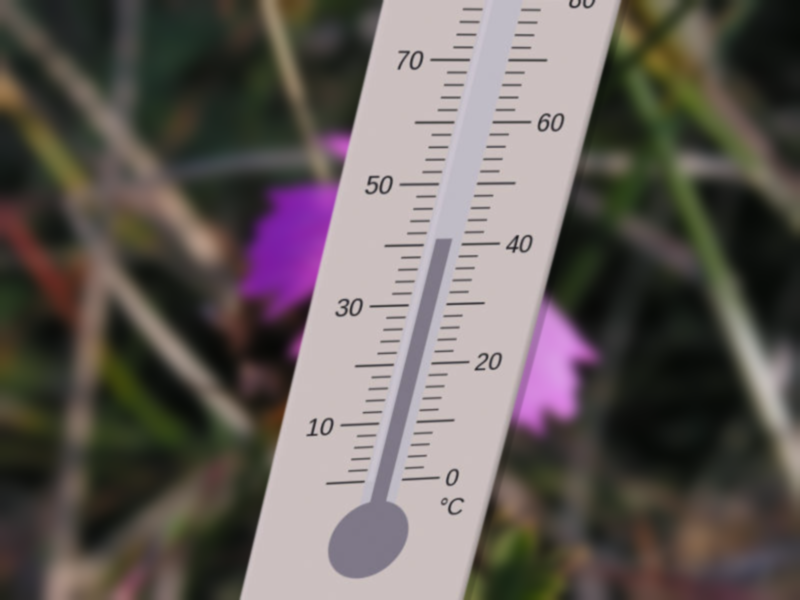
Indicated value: 41 °C
